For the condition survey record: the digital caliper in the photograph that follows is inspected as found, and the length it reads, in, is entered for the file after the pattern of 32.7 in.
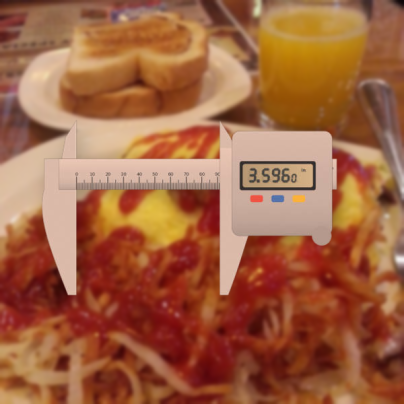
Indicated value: 3.5960 in
